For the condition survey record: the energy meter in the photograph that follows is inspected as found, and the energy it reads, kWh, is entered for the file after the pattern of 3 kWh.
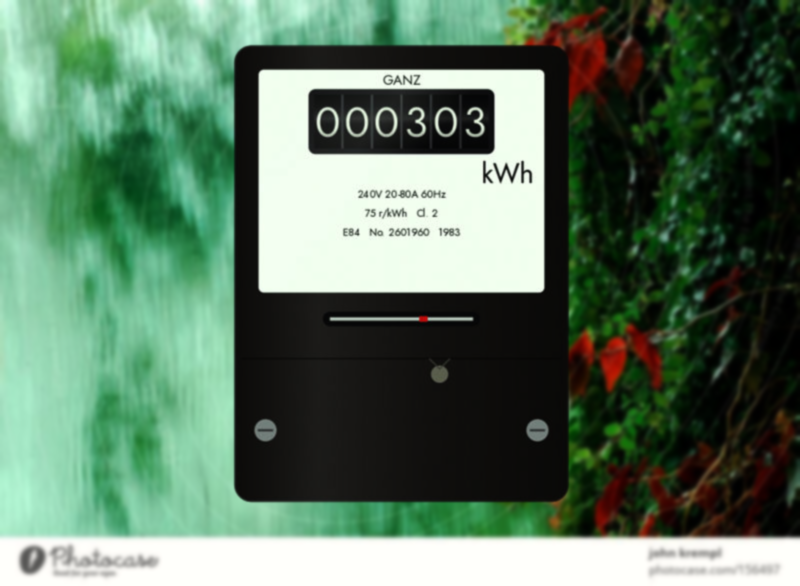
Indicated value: 303 kWh
